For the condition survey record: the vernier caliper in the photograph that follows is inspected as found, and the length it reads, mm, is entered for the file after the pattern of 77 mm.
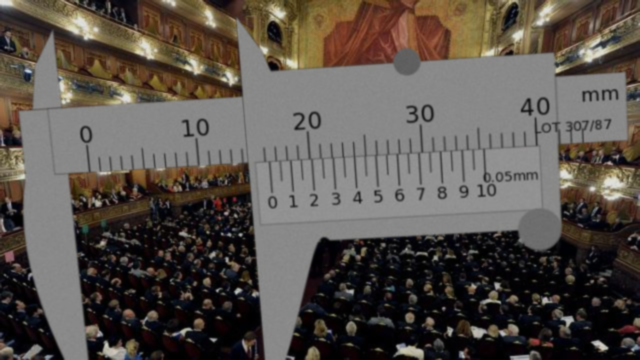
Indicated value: 16.4 mm
